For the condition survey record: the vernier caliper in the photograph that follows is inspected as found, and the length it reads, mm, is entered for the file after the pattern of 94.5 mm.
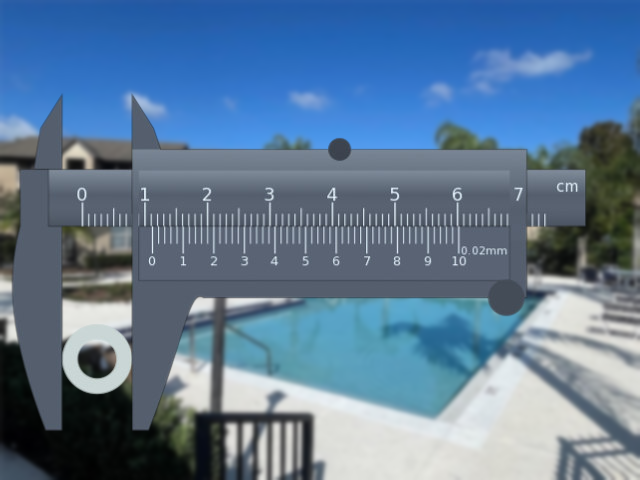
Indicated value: 11.2 mm
